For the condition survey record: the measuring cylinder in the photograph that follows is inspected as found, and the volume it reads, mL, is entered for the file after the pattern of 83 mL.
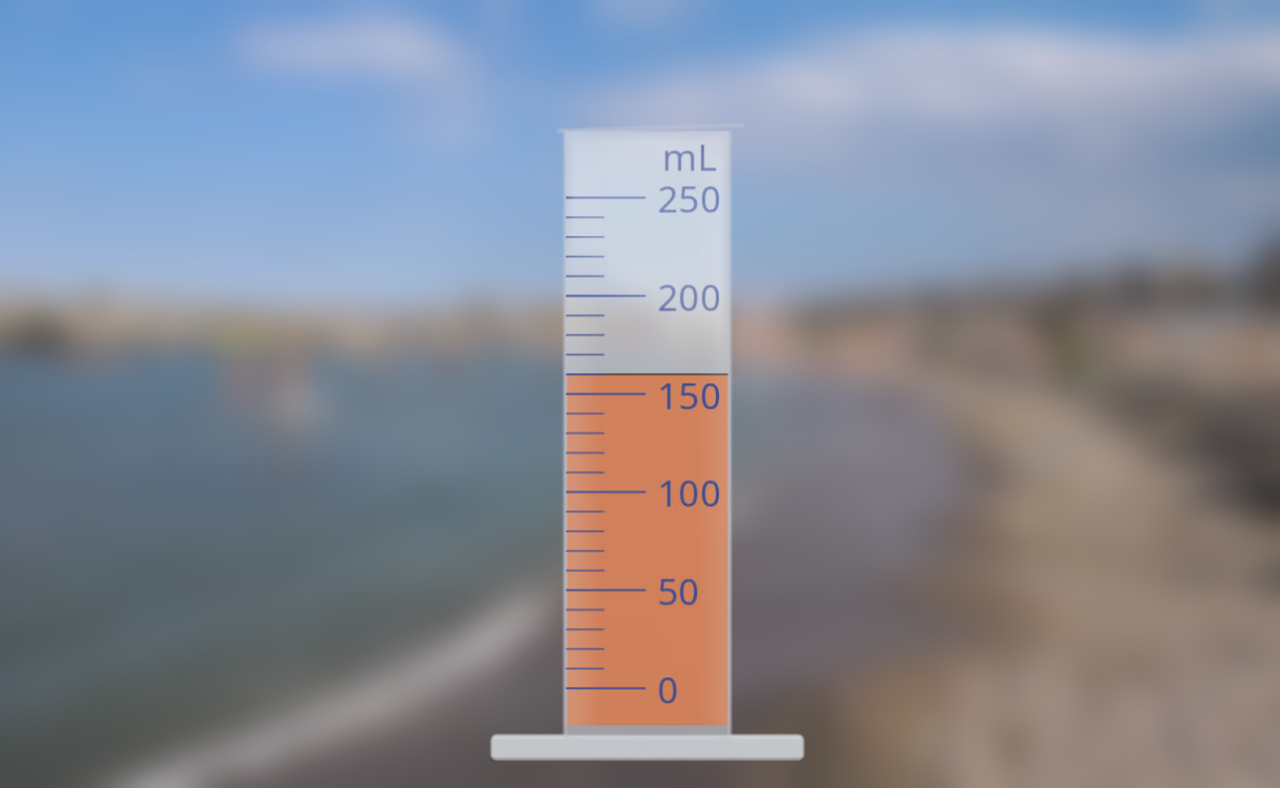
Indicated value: 160 mL
